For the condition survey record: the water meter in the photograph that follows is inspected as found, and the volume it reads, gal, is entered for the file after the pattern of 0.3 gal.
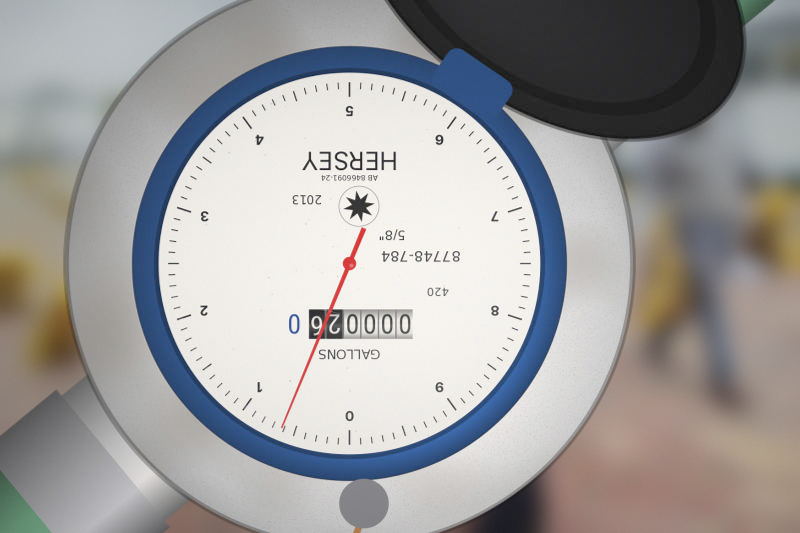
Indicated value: 260.6 gal
